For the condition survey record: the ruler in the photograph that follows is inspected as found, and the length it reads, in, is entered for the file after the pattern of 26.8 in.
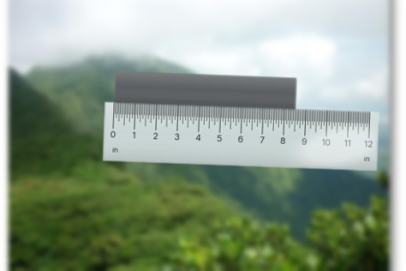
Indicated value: 8.5 in
